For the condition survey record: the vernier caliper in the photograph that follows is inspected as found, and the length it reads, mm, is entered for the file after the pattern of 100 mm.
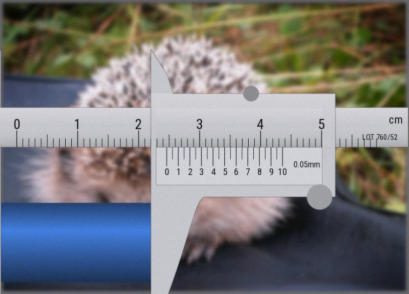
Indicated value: 24.6 mm
